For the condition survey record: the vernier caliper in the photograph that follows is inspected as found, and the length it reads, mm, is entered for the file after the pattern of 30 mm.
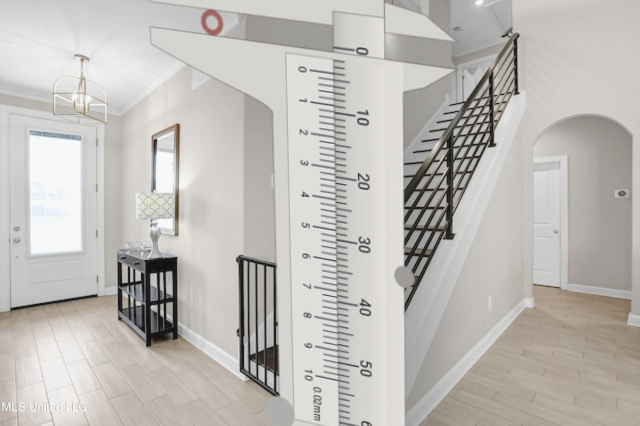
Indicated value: 4.0 mm
